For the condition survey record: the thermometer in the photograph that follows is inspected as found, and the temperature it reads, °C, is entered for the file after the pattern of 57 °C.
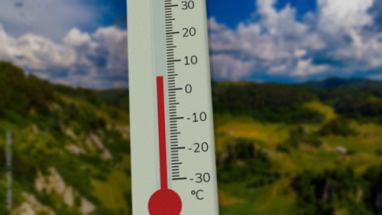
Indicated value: 5 °C
